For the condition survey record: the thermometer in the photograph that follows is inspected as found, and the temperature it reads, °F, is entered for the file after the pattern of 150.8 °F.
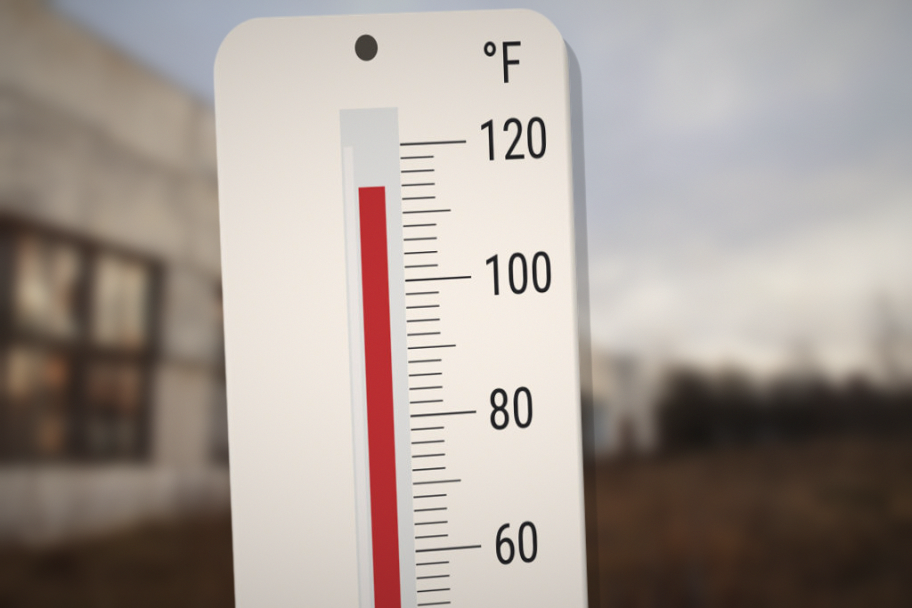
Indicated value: 114 °F
